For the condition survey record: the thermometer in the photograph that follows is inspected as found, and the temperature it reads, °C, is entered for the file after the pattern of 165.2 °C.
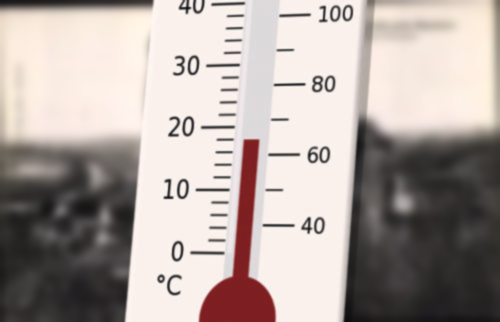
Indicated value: 18 °C
